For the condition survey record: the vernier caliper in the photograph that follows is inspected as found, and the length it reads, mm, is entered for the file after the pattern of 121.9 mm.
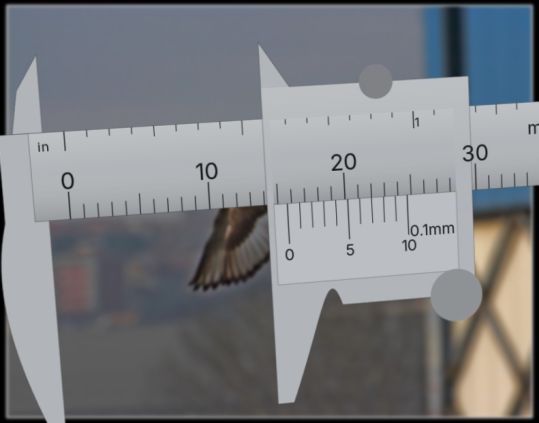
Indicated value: 15.7 mm
